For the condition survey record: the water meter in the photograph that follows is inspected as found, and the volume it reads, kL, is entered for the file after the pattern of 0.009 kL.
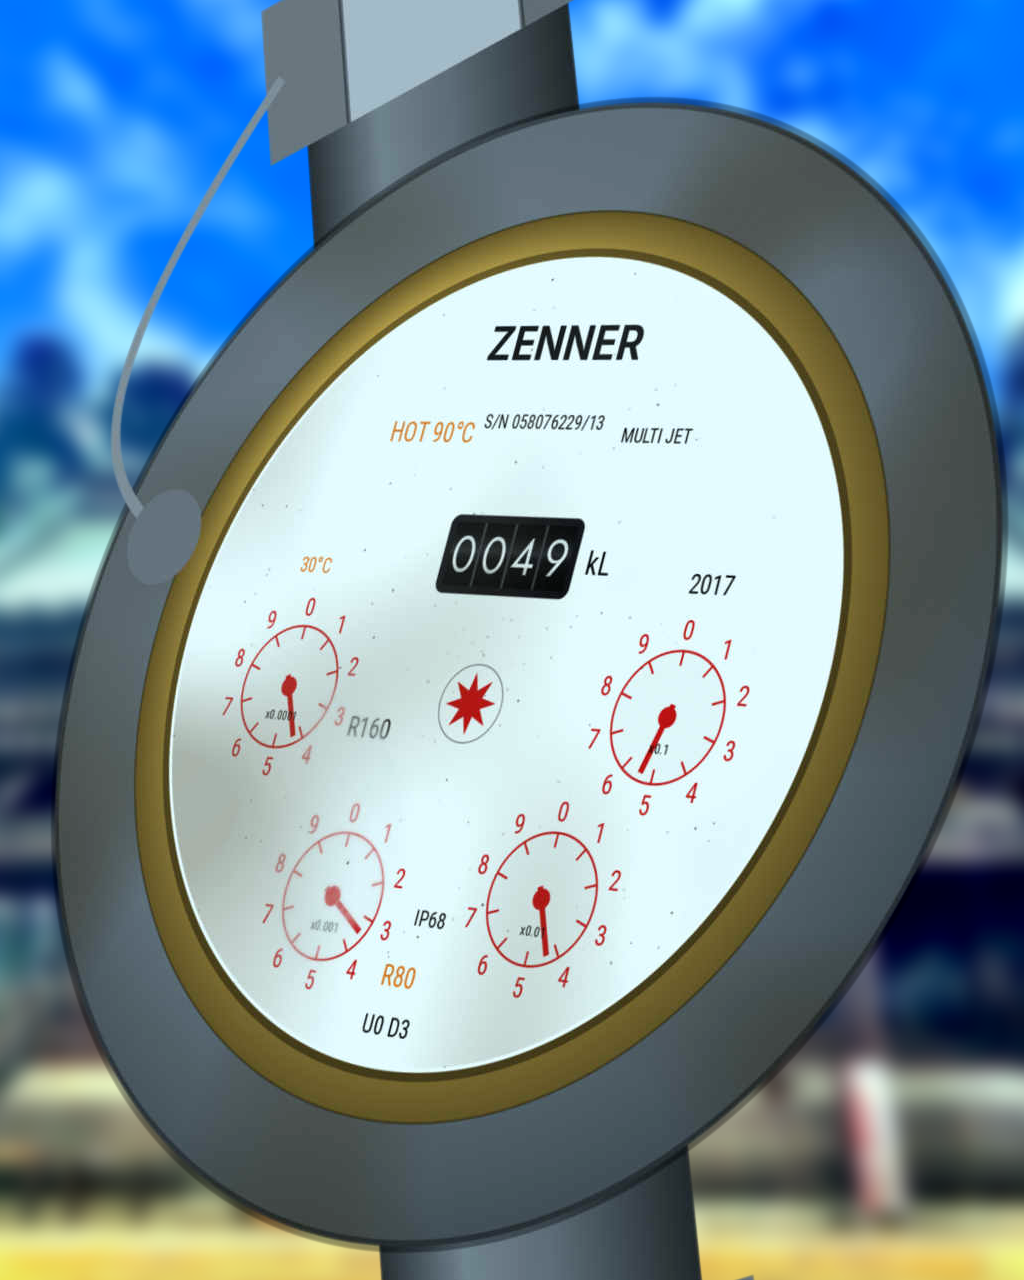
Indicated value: 49.5434 kL
